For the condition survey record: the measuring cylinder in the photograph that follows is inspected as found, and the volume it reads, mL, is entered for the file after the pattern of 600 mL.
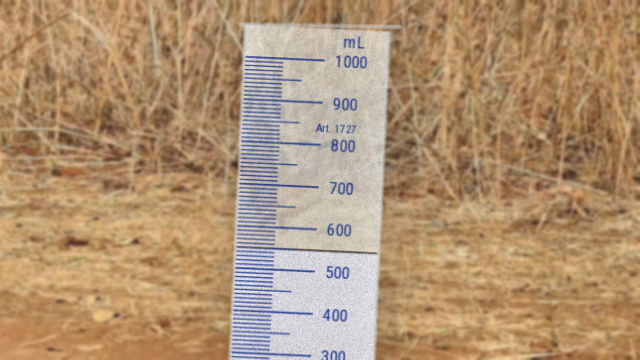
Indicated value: 550 mL
